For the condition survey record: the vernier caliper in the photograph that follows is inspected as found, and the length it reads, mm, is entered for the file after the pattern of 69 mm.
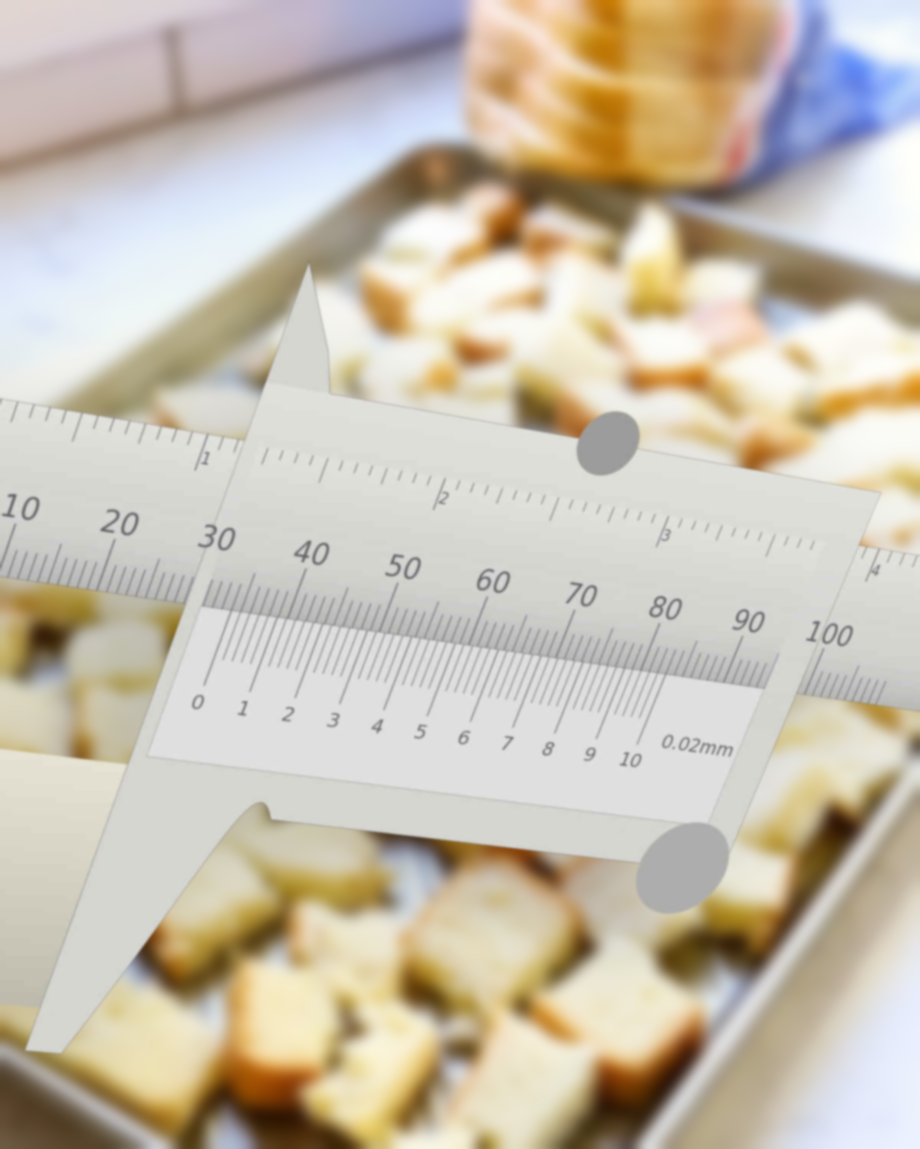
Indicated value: 34.0 mm
